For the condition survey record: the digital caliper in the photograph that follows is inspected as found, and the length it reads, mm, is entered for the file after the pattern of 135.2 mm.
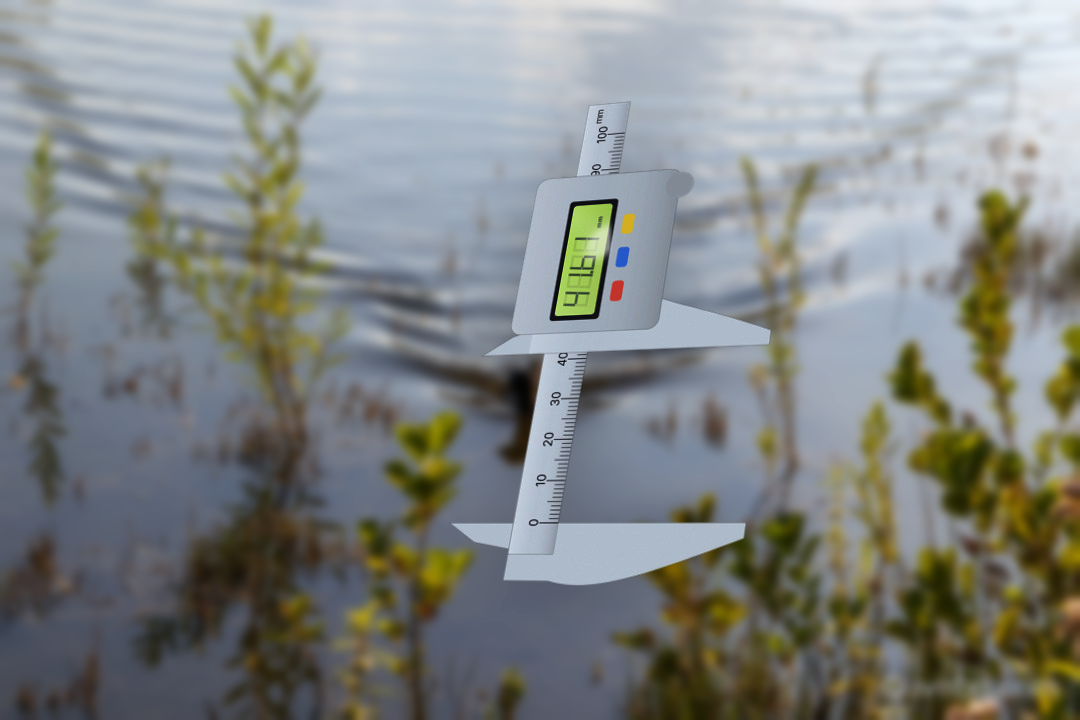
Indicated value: 41.61 mm
